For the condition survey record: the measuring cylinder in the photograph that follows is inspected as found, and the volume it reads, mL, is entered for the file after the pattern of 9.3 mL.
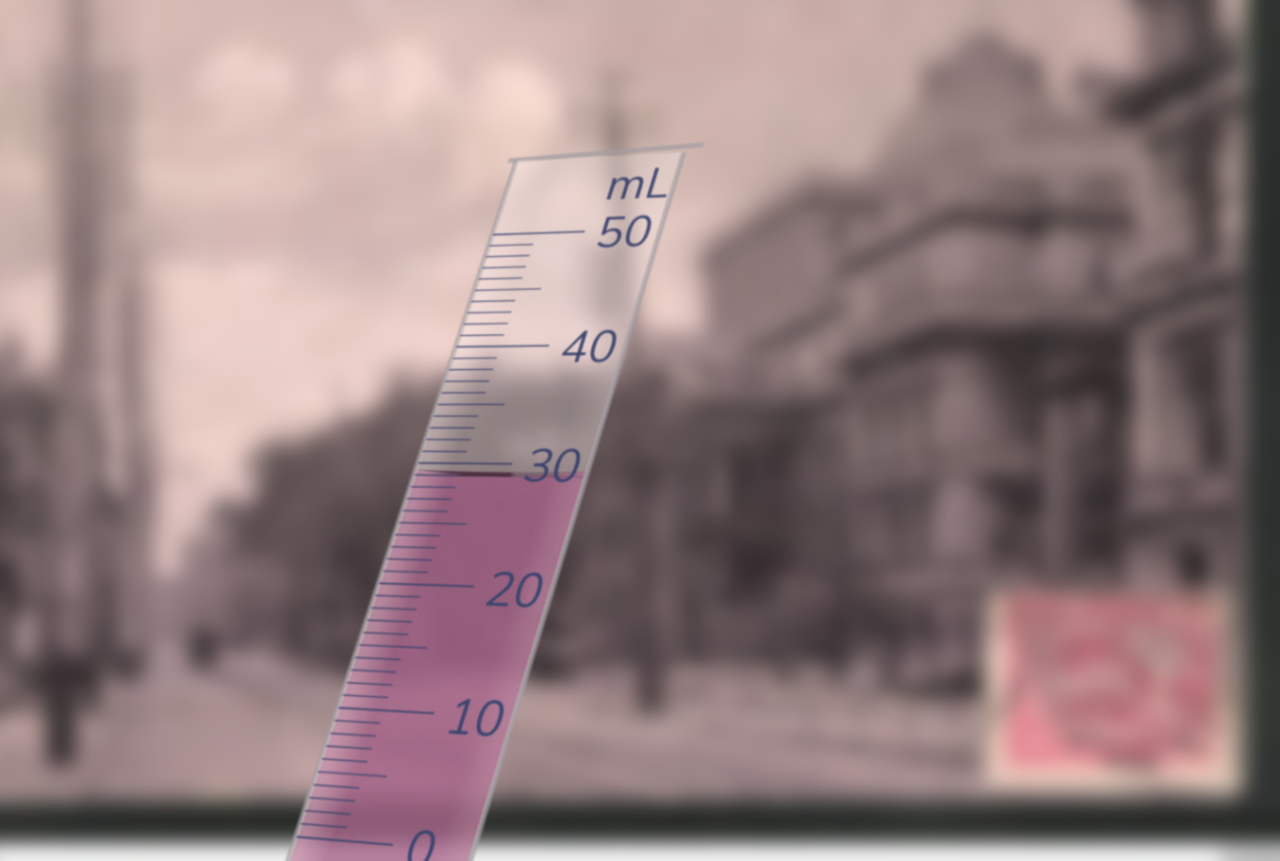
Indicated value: 29 mL
